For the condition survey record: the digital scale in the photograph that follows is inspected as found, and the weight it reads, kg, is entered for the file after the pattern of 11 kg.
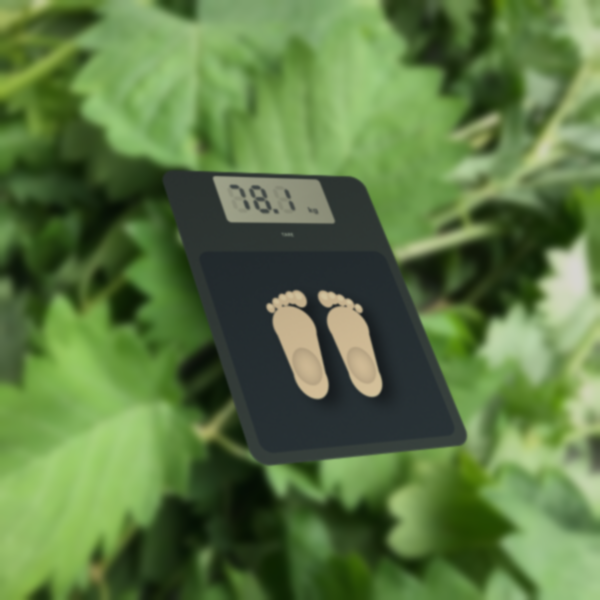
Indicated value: 78.1 kg
